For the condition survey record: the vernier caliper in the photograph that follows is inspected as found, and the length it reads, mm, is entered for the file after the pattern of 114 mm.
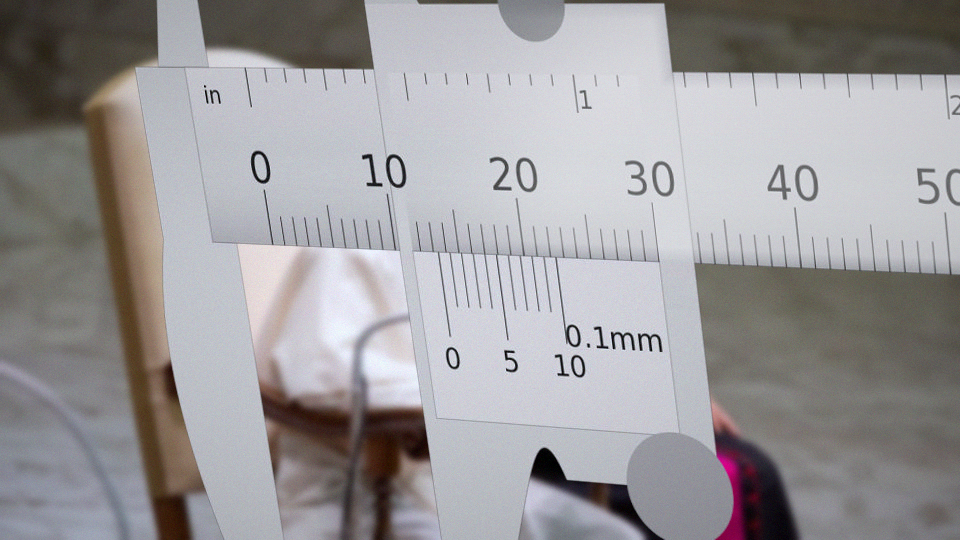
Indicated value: 13.4 mm
